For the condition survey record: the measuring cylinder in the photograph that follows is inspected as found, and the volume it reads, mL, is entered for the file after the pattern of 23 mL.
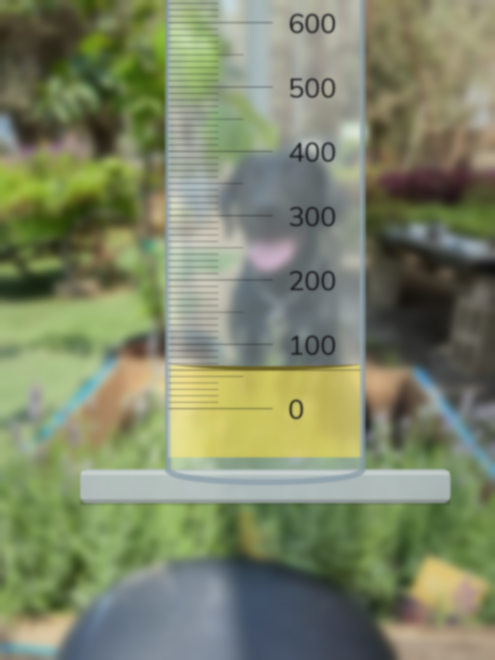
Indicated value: 60 mL
